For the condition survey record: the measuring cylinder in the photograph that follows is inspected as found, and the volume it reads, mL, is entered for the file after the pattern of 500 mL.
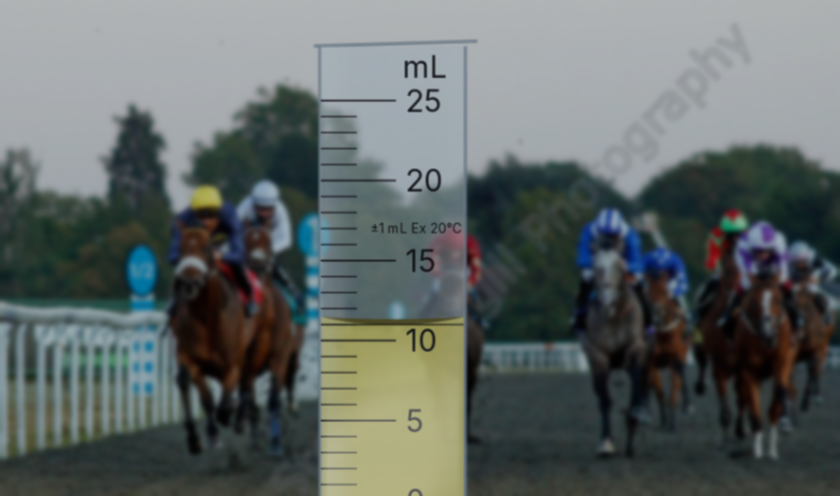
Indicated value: 11 mL
